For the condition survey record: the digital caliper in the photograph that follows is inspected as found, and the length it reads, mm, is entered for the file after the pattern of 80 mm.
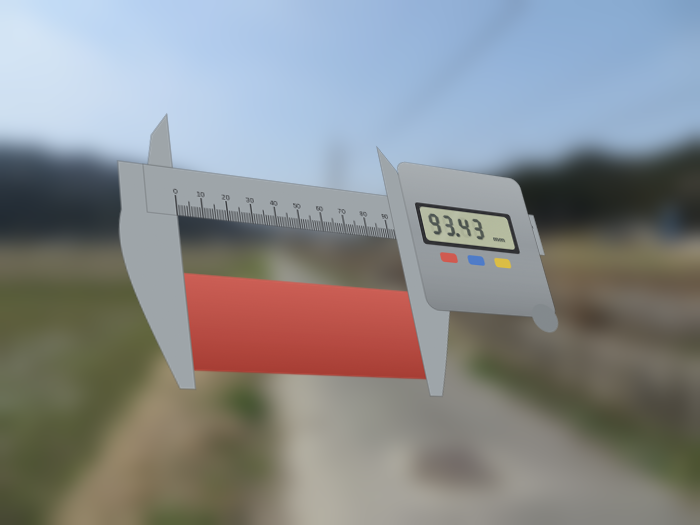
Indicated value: 93.43 mm
